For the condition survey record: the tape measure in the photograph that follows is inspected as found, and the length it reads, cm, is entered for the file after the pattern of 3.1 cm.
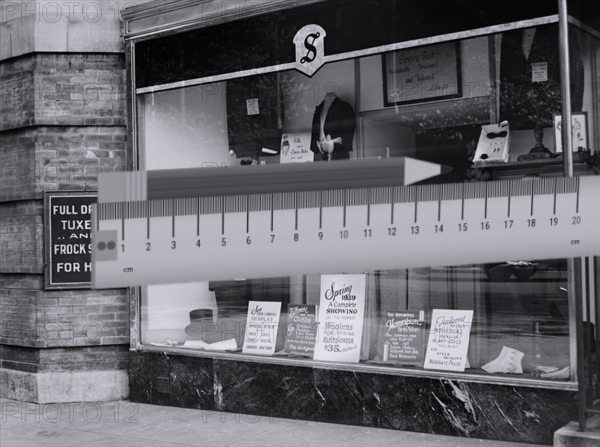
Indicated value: 14.5 cm
